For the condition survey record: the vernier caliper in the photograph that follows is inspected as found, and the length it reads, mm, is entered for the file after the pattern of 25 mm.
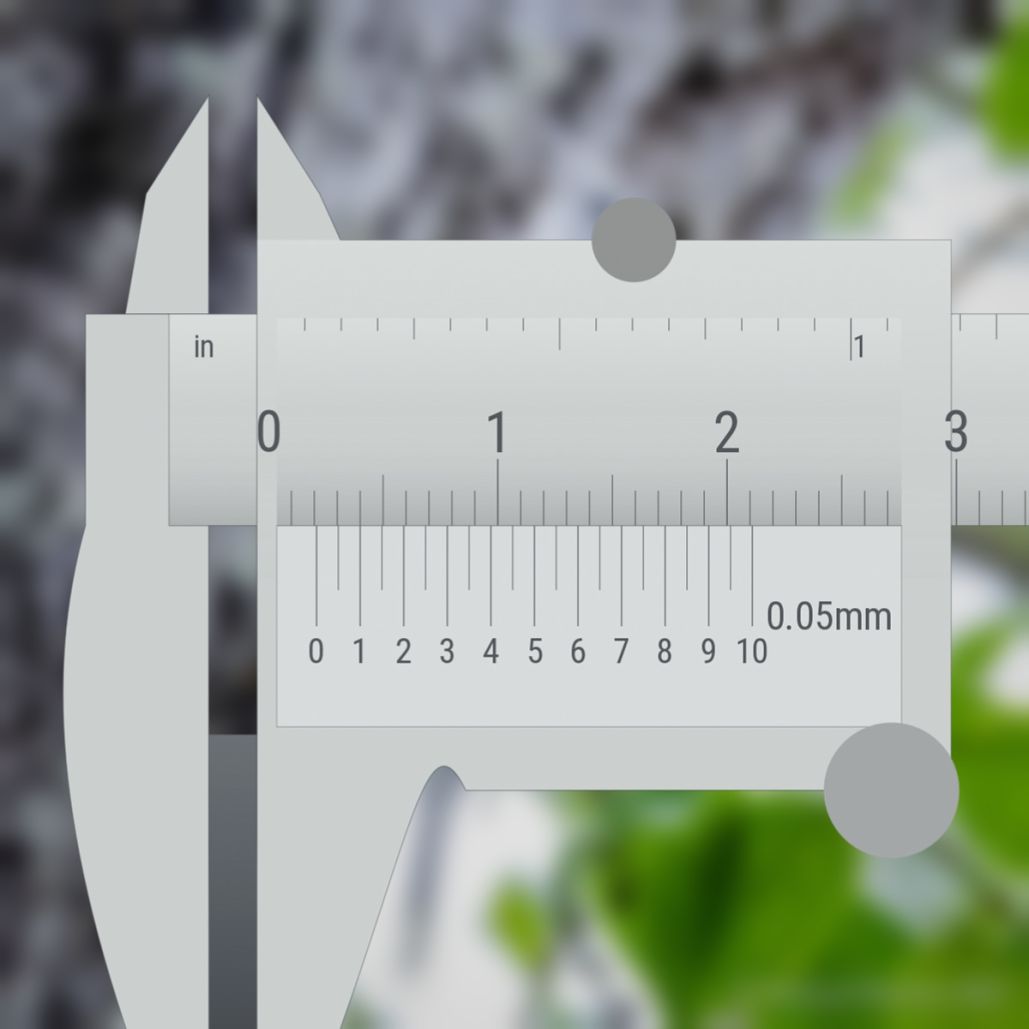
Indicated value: 2.10 mm
